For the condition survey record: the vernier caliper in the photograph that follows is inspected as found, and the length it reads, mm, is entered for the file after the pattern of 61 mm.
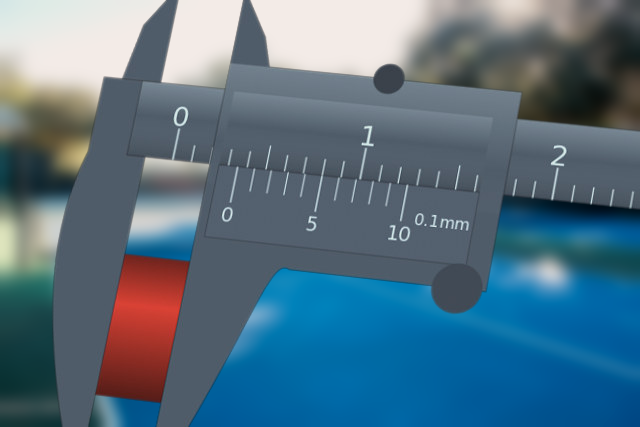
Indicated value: 3.5 mm
